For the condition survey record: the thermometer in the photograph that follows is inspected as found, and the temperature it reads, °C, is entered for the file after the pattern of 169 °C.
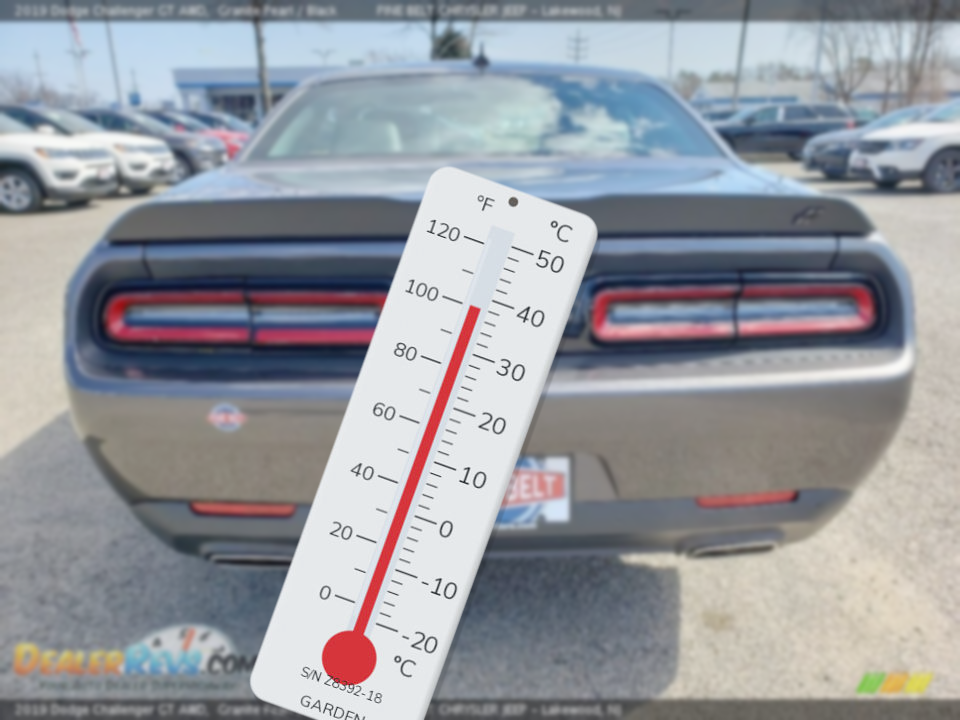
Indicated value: 38 °C
